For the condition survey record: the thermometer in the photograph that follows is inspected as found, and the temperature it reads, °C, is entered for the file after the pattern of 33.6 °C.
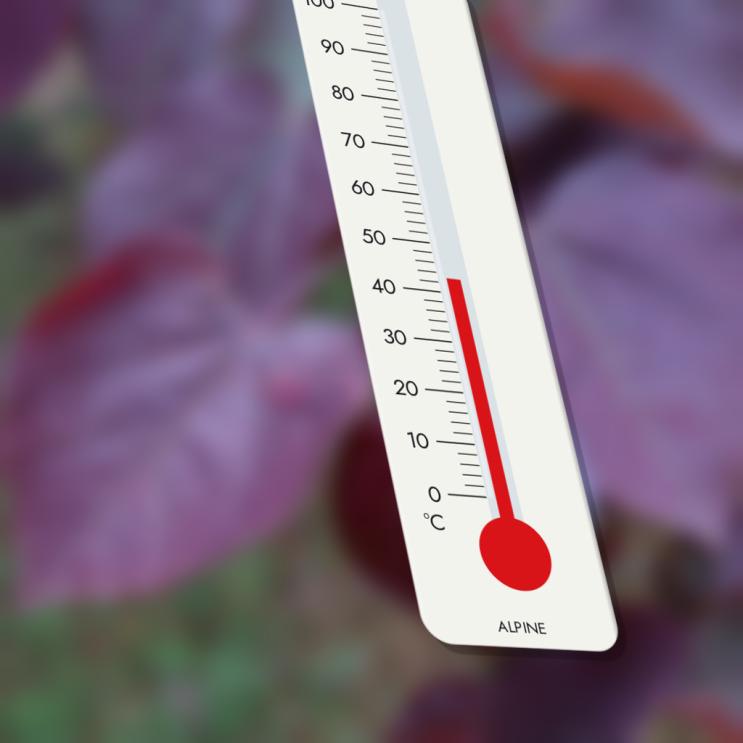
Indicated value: 43 °C
